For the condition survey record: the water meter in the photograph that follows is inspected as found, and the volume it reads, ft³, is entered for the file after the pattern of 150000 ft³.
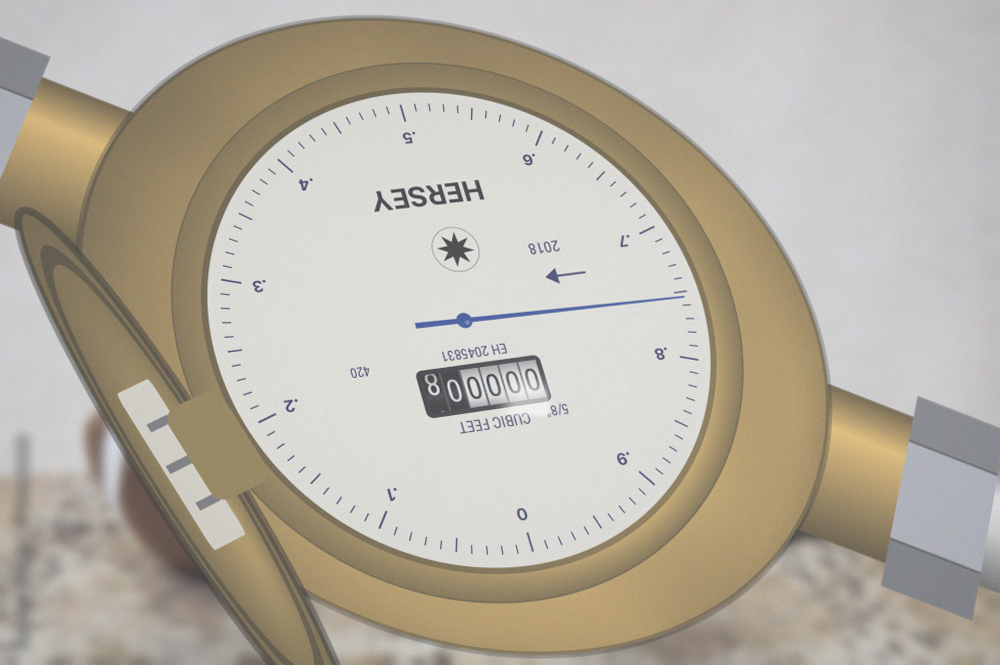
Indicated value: 7.75 ft³
